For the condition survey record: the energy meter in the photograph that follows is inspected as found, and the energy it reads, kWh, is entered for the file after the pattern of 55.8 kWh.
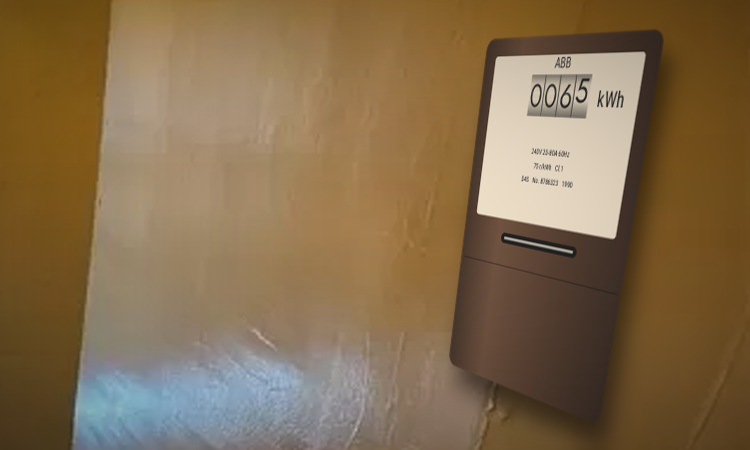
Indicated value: 65 kWh
